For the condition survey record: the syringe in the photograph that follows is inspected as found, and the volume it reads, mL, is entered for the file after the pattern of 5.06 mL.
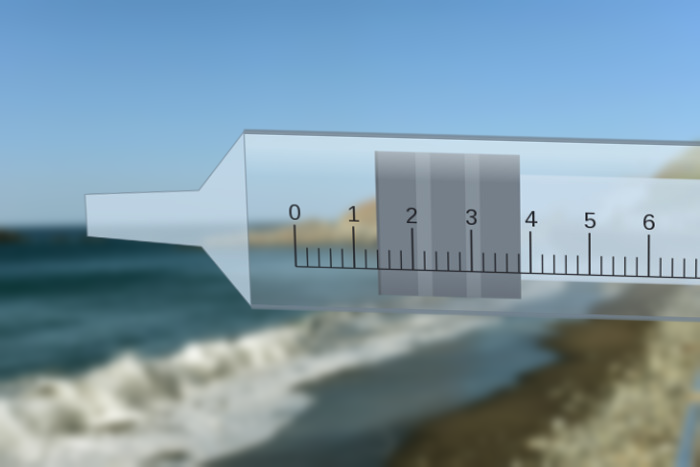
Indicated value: 1.4 mL
